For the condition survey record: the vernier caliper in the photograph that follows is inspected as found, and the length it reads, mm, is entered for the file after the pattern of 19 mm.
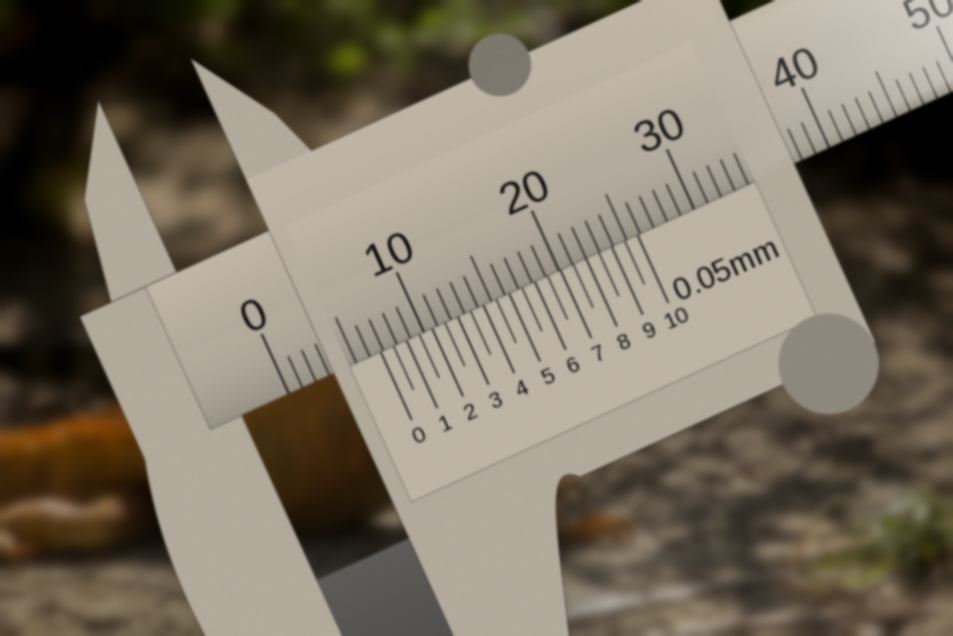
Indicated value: 6.8 mm
